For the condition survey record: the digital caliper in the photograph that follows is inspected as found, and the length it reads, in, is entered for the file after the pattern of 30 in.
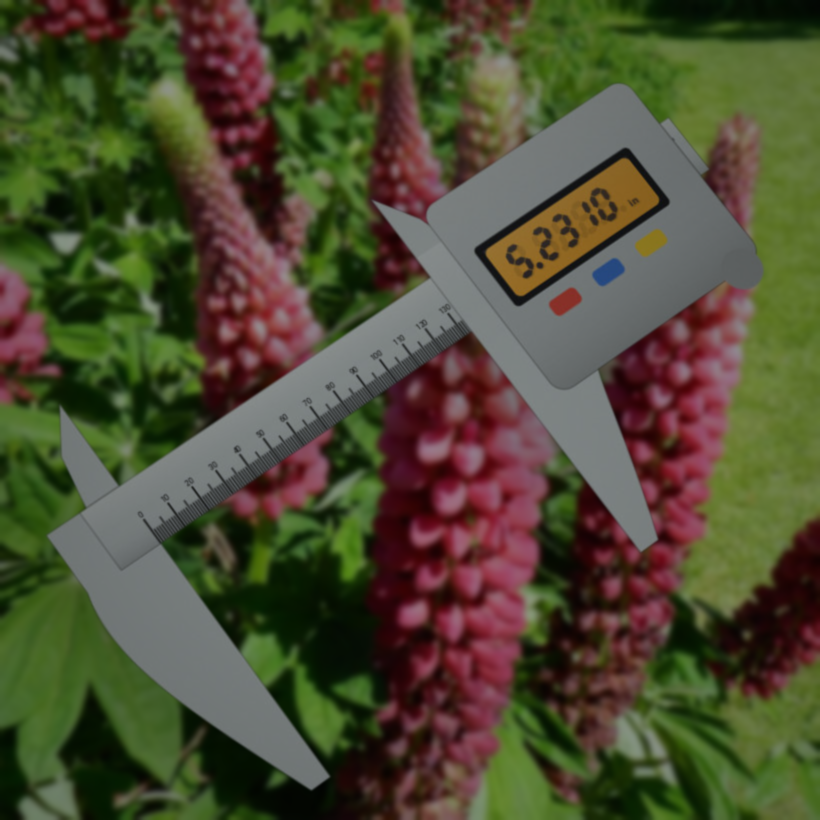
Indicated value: 5.2310 in
